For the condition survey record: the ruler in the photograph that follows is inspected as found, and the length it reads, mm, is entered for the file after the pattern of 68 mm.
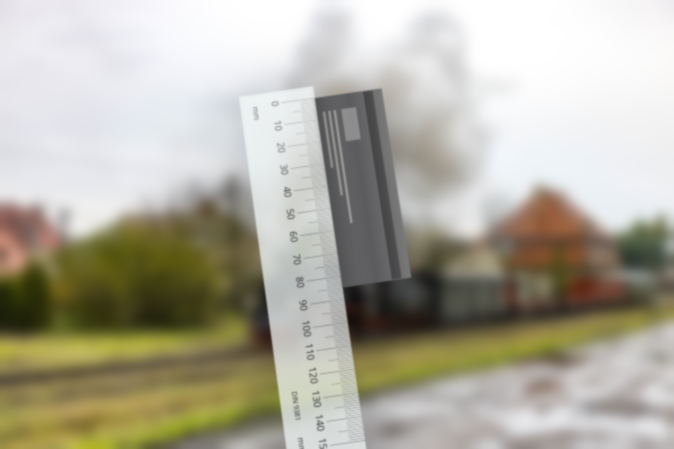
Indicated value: 85 mm
